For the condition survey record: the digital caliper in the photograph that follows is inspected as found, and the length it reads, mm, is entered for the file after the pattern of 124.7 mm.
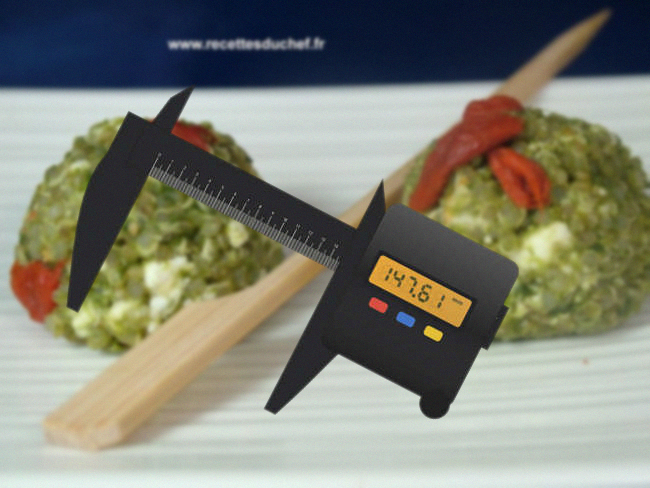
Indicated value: 147.61 mm
